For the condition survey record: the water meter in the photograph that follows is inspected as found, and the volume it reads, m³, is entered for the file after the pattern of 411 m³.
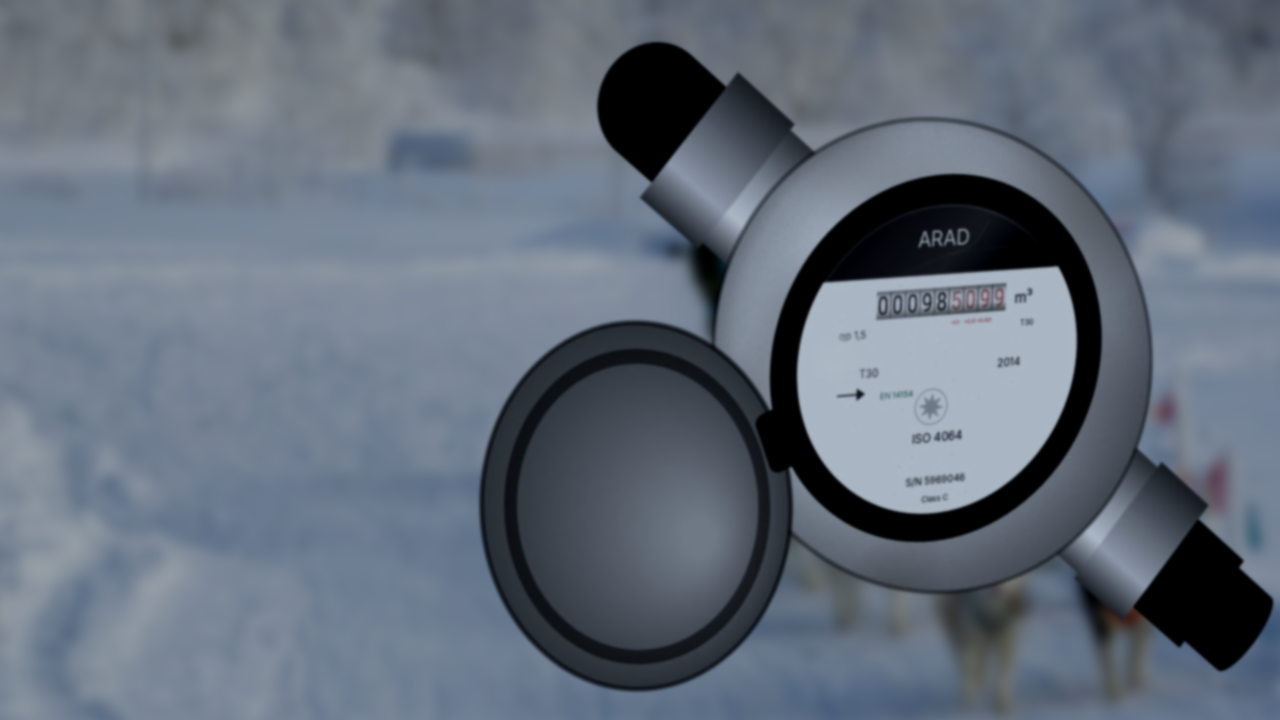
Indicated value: 98.5099 m³
